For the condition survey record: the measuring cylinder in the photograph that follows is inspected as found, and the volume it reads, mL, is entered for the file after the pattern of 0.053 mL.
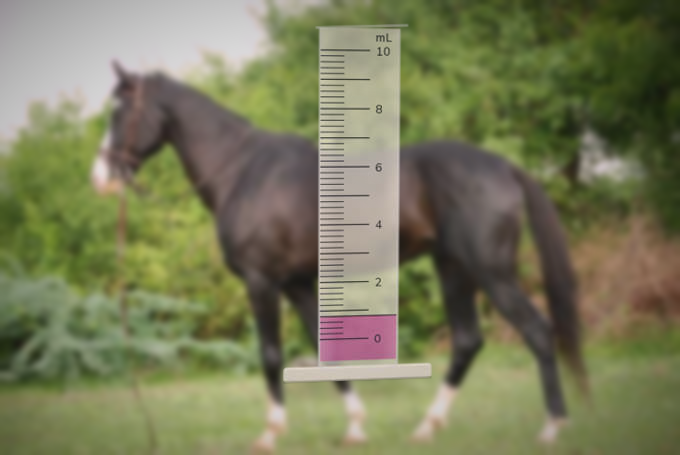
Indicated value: 0.8 mL
